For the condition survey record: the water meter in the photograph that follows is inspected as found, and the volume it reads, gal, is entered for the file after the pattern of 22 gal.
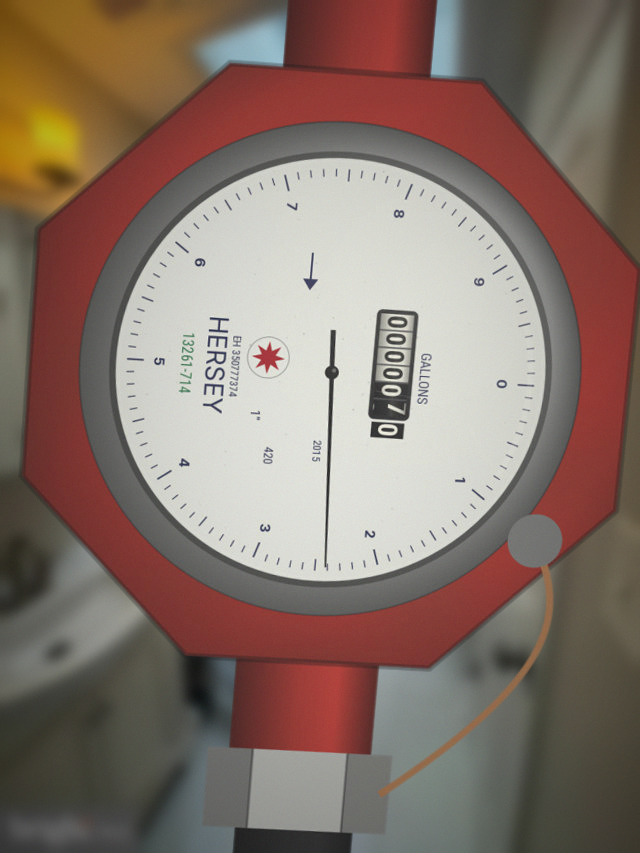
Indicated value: 72.4 gal
